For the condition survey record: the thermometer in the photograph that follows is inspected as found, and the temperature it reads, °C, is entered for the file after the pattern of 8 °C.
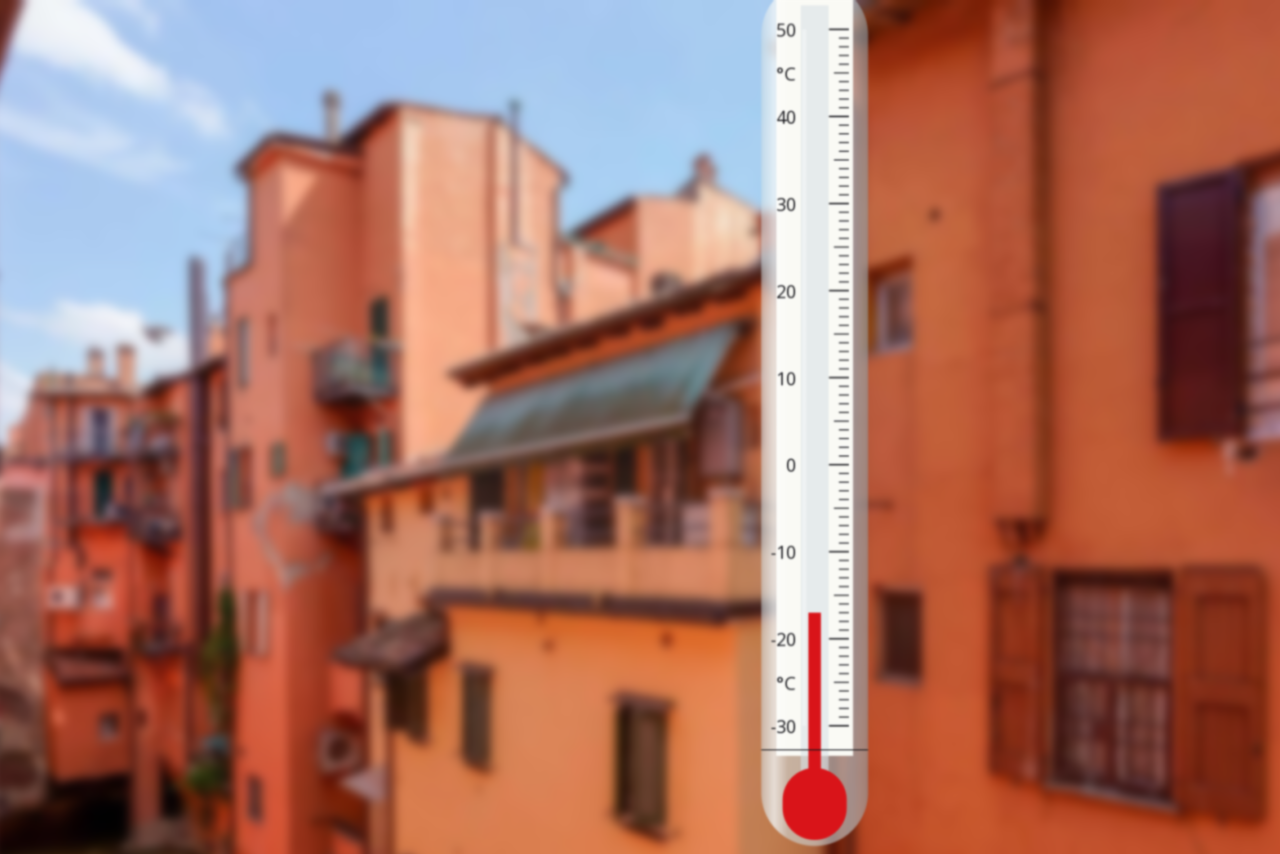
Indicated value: -17 °C
